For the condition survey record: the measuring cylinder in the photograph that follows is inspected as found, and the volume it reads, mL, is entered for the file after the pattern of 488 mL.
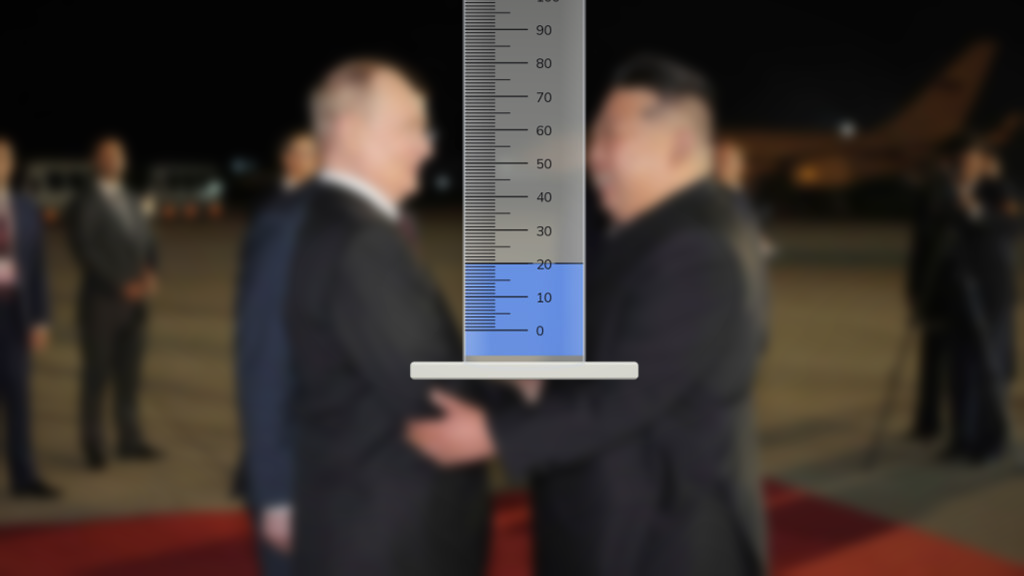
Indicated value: 20 mL
